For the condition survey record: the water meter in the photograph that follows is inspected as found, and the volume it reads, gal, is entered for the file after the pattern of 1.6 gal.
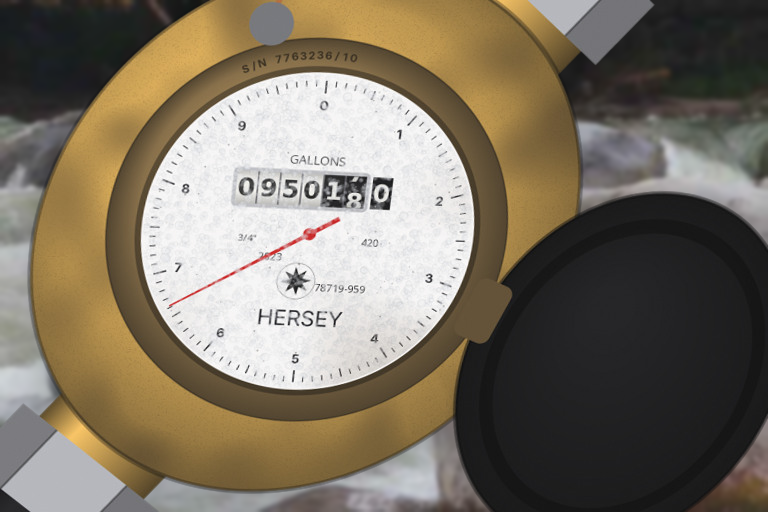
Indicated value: 950176.6 gal
